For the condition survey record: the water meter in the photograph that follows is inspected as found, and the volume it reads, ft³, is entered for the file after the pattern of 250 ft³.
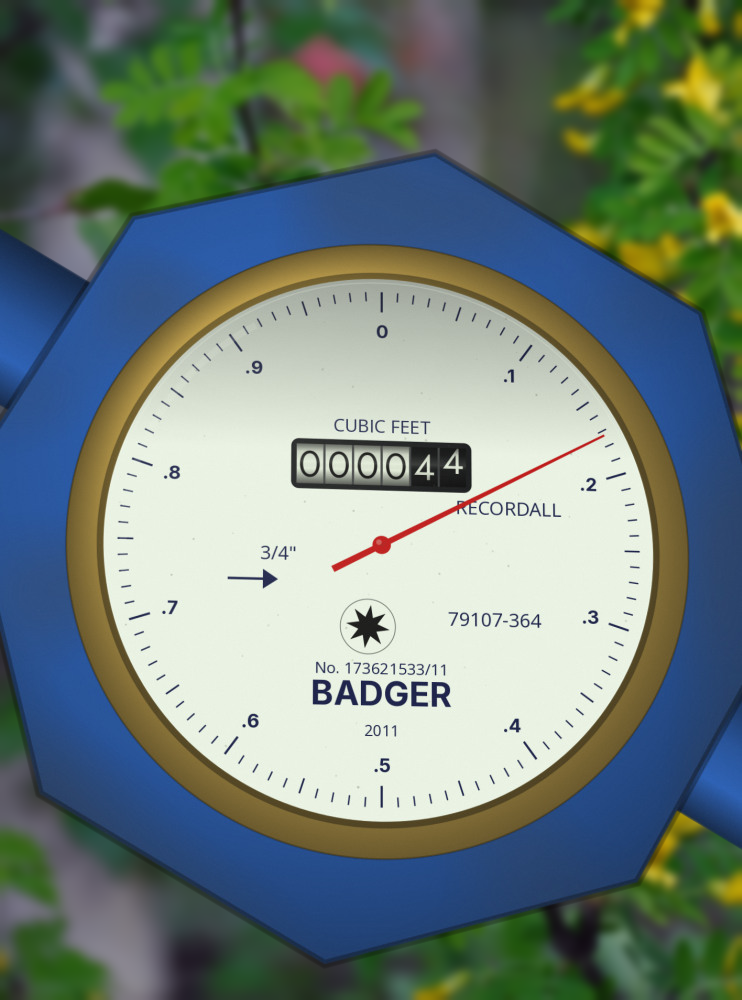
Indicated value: 44.17 ft³
